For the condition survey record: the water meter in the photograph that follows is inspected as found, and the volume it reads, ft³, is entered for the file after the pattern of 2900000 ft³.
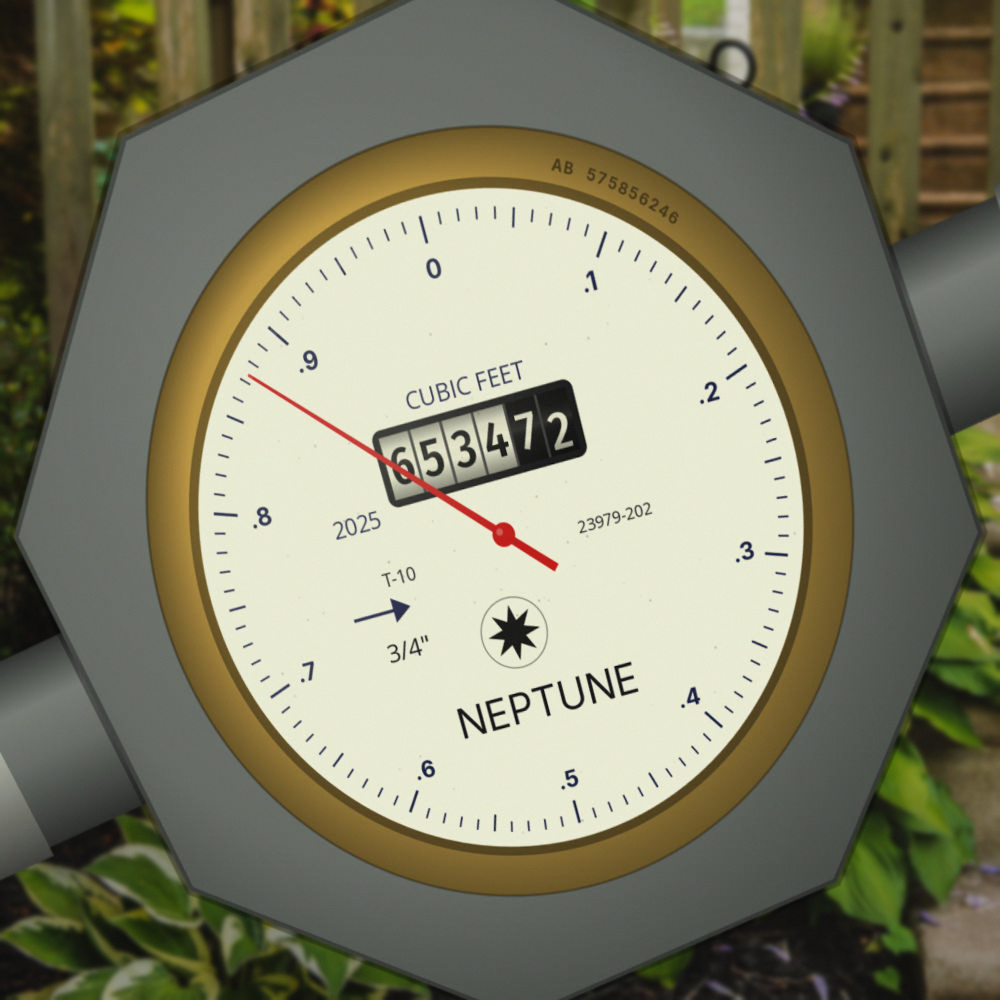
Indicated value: 653471.87 ft³
